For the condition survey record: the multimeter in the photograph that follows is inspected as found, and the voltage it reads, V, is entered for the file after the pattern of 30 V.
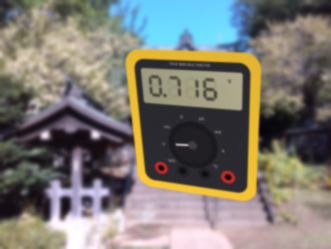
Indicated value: 0.716 V
